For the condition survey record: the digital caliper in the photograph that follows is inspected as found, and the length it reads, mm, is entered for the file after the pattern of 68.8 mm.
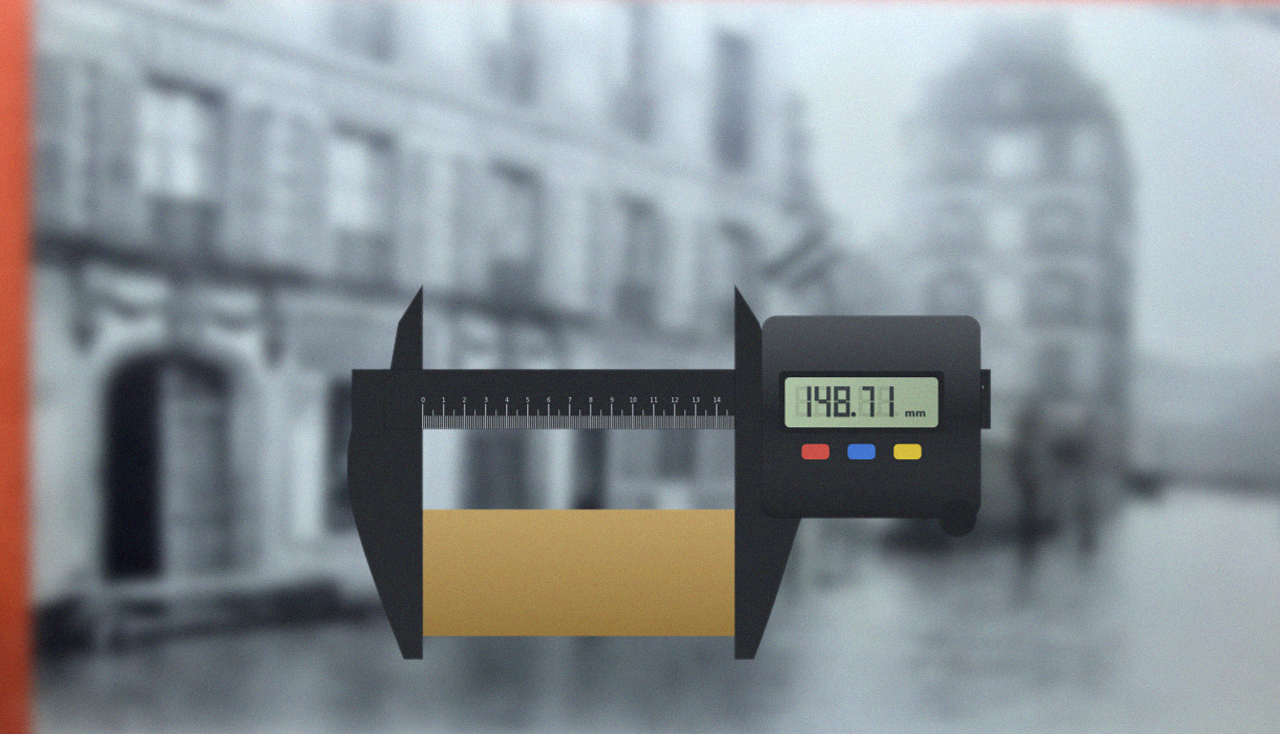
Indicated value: 148.71 mm
